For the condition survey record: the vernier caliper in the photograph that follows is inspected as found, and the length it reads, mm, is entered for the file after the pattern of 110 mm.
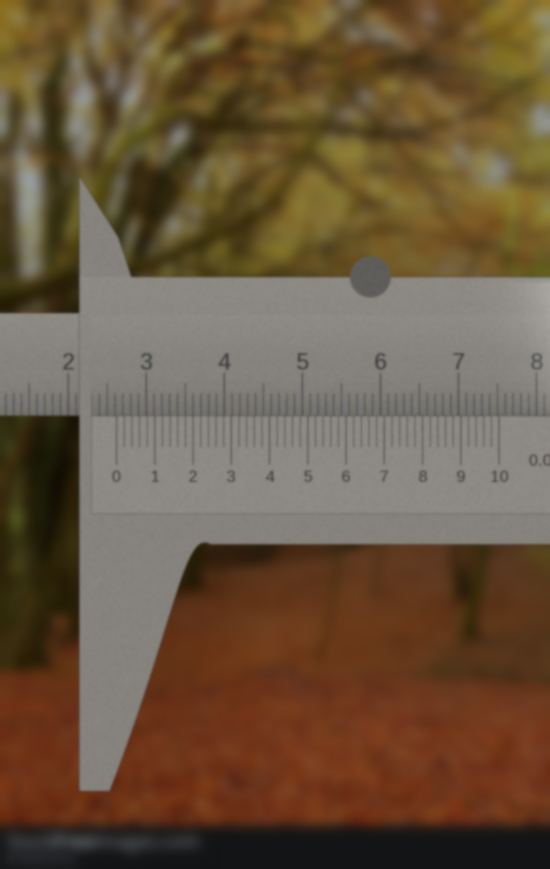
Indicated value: 26.2 mm
